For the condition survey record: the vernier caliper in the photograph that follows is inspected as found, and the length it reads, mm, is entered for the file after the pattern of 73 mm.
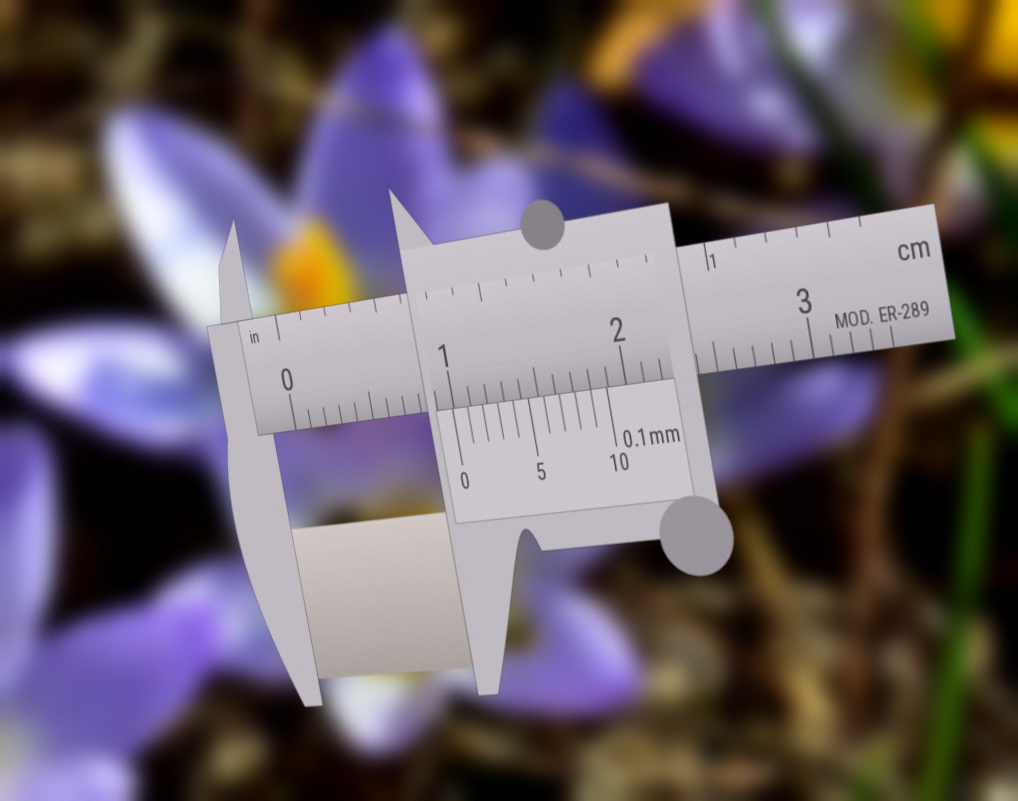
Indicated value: 9.9 mm
